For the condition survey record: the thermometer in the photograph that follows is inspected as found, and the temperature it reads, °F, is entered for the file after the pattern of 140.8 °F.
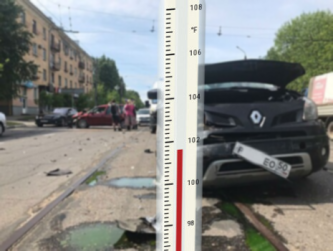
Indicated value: 101.6 °F
